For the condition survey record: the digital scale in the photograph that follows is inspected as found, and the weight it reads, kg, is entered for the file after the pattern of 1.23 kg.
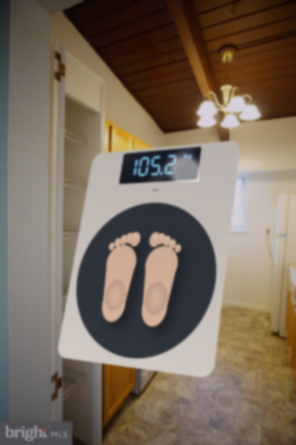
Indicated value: 105.2 kg
